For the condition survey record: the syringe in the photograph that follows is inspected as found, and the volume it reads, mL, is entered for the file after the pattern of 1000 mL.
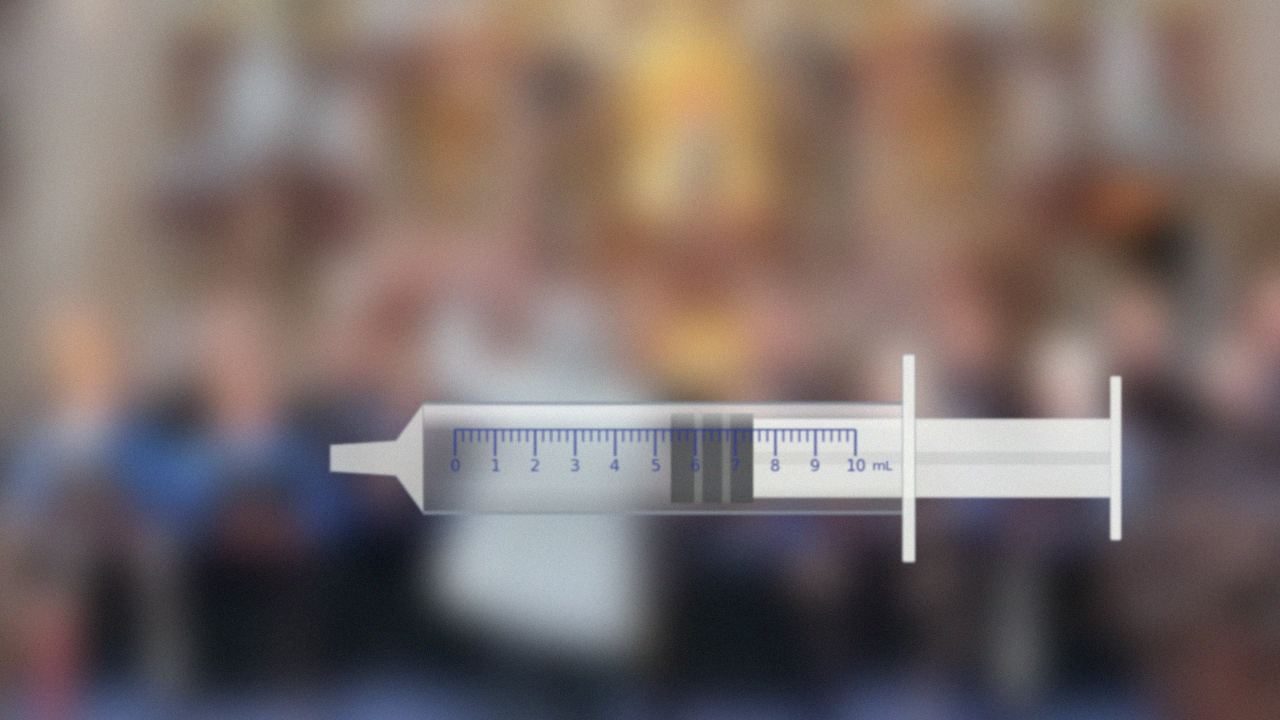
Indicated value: 5.4 mL
